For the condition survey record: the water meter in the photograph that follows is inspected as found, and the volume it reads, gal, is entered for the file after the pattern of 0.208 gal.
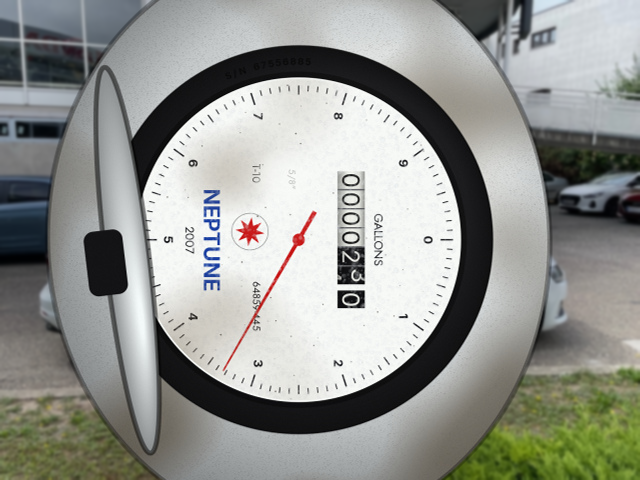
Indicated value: 233.3 gal
